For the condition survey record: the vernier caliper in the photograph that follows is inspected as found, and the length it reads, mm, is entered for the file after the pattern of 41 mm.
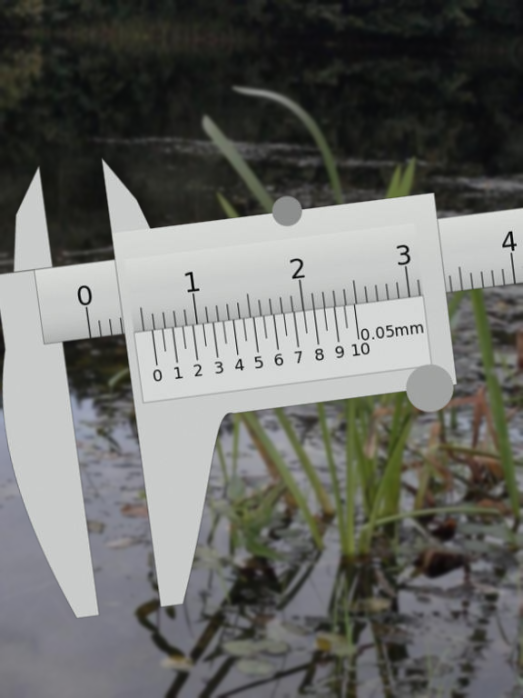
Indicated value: 5.8 mm
